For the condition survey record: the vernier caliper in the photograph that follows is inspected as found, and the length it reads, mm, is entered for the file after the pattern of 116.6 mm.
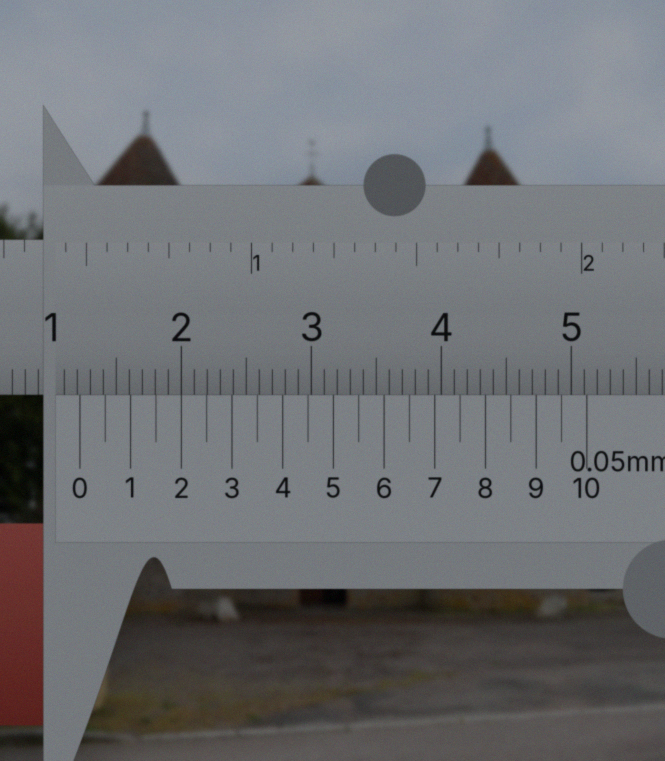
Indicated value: 12.2 mm
